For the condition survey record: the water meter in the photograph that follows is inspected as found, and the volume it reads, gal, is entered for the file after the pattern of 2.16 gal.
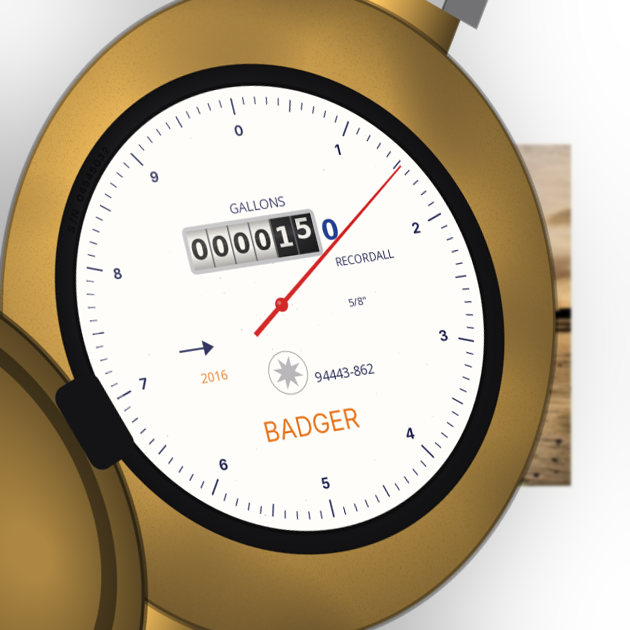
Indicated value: 151.5 gal
